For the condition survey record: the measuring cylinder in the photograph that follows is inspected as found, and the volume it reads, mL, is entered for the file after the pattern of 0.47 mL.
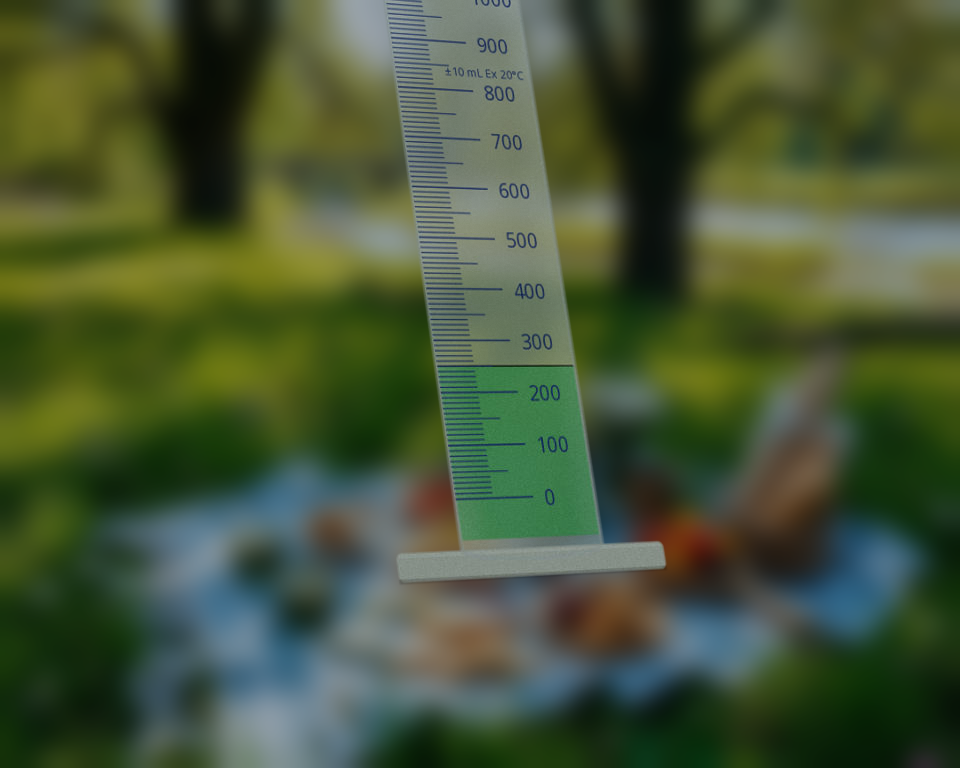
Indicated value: 250 mL
